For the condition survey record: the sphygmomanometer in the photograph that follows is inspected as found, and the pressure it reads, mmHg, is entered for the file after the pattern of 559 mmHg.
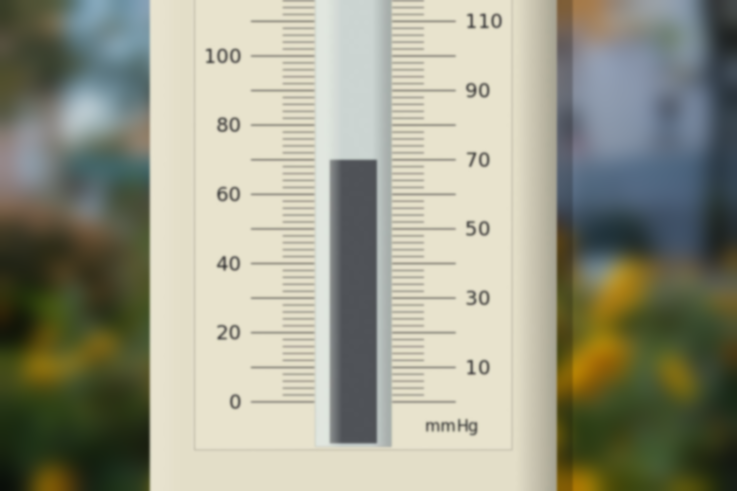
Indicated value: 70 mmHg
